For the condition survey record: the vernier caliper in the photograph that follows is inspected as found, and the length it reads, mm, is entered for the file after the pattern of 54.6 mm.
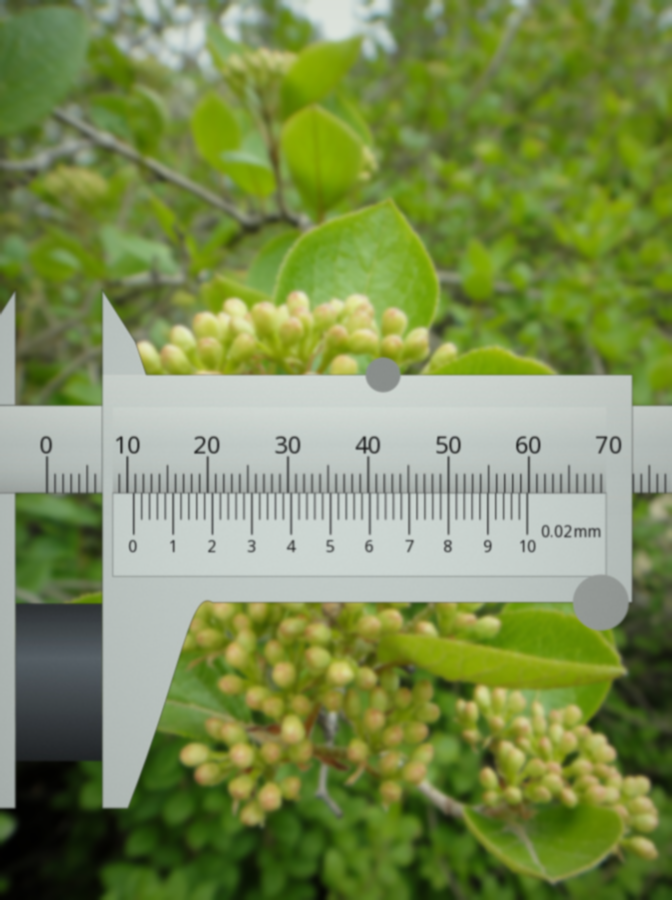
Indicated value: 10.8 mm
